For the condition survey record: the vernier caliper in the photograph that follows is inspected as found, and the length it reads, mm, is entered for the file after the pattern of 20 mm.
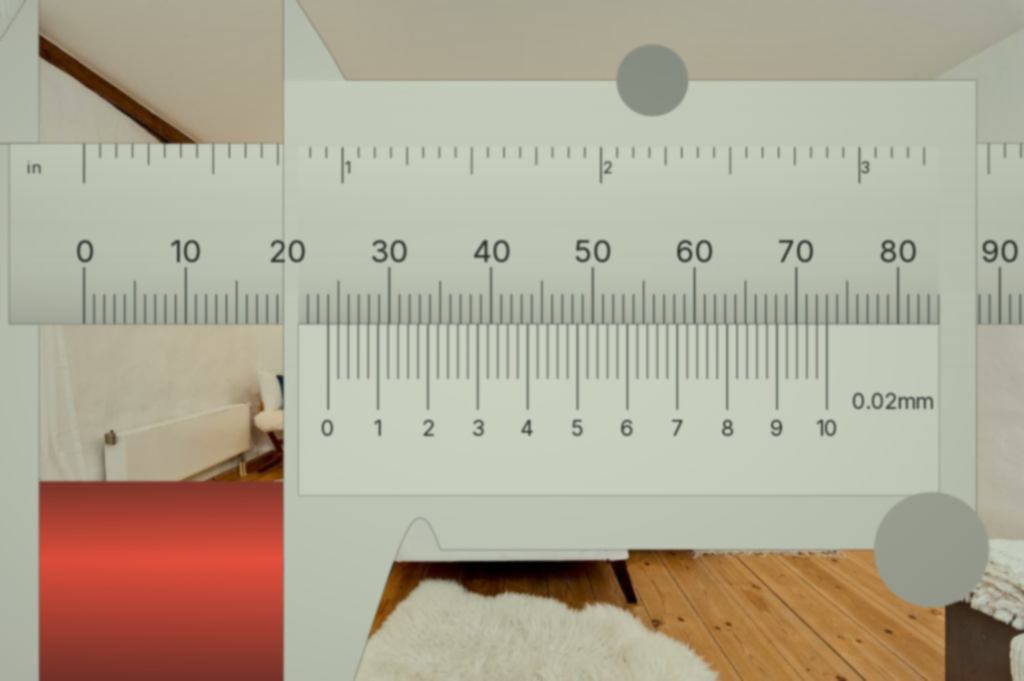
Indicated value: 24.0 mm
